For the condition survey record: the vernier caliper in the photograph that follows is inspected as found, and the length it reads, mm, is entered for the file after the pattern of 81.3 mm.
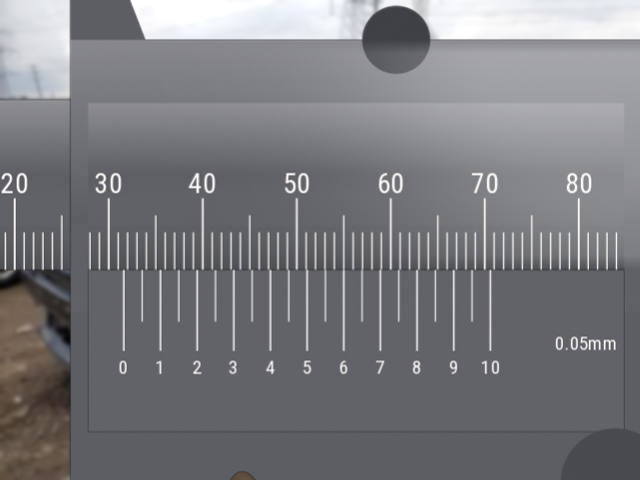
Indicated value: 31.6 mm
